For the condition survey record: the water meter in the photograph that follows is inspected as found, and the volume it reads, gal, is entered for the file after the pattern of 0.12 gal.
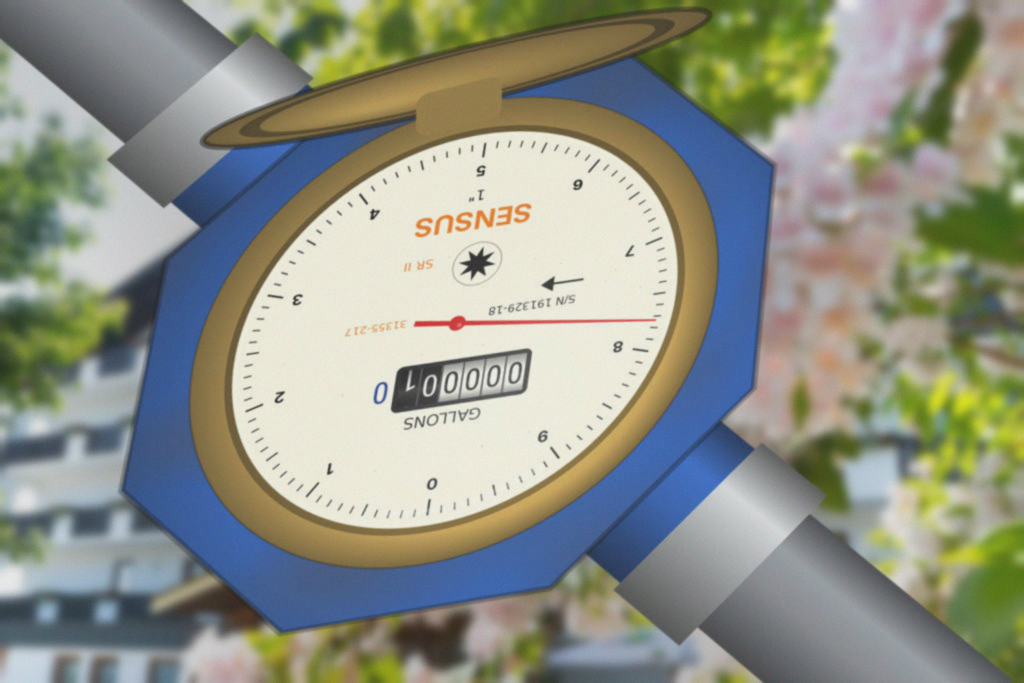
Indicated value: 7.7 gal
